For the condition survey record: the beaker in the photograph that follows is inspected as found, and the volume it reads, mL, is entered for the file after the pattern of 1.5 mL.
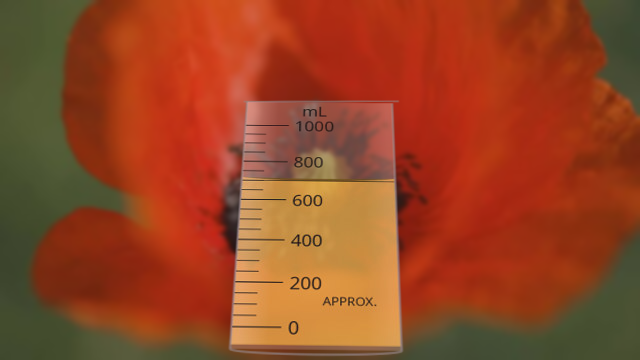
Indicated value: 700 mL
